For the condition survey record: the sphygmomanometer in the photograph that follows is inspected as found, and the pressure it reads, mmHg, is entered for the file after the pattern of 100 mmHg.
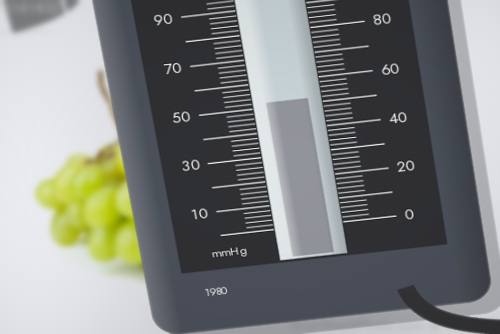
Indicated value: 52 mmHg
